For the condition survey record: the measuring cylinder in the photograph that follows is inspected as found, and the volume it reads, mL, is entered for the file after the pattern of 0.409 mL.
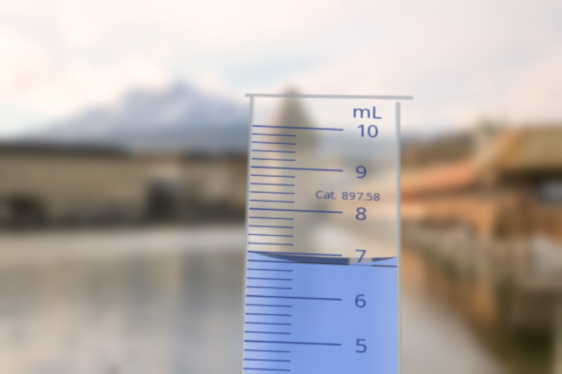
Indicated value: 6.8 mL
